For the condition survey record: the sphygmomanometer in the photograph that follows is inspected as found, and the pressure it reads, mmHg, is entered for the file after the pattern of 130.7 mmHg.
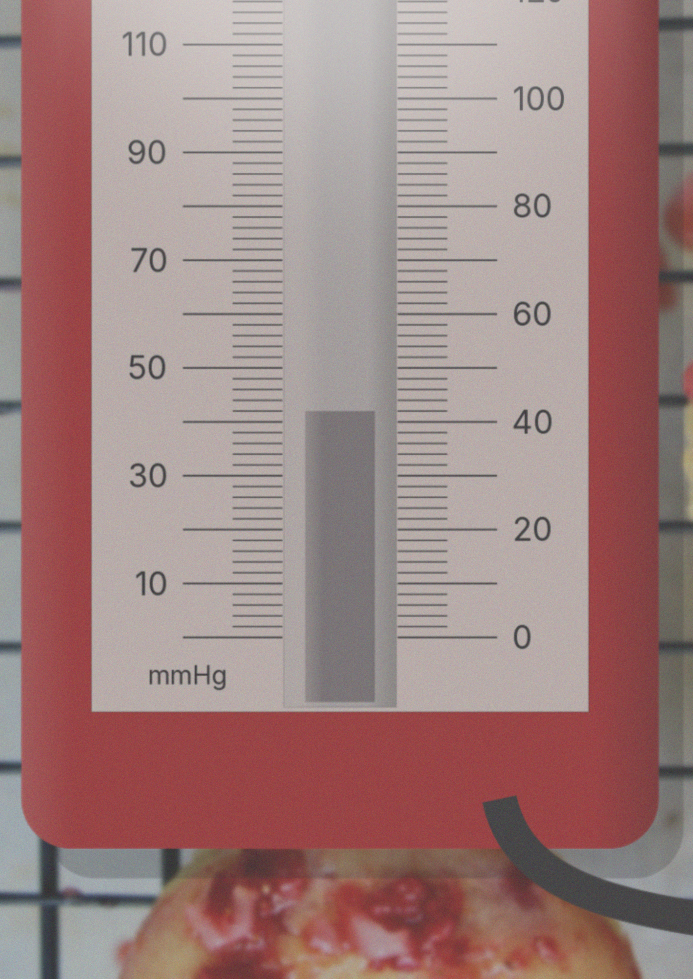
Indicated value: 42 mmHg
